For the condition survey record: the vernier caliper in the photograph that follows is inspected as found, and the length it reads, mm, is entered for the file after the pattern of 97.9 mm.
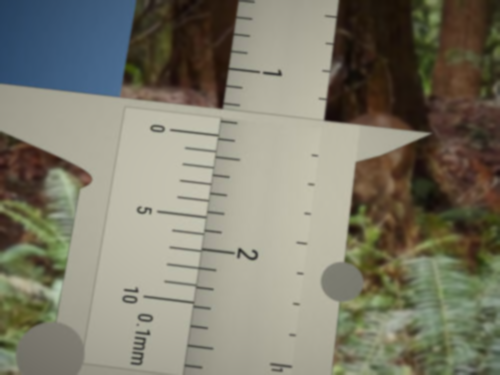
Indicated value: 13.8 mm
